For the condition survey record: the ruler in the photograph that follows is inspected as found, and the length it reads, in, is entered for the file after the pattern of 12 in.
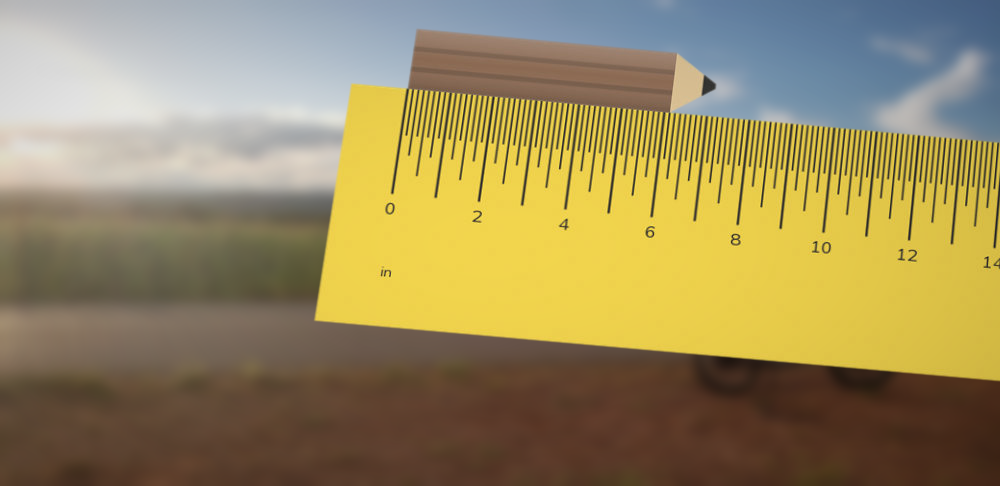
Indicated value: 7.125 in
